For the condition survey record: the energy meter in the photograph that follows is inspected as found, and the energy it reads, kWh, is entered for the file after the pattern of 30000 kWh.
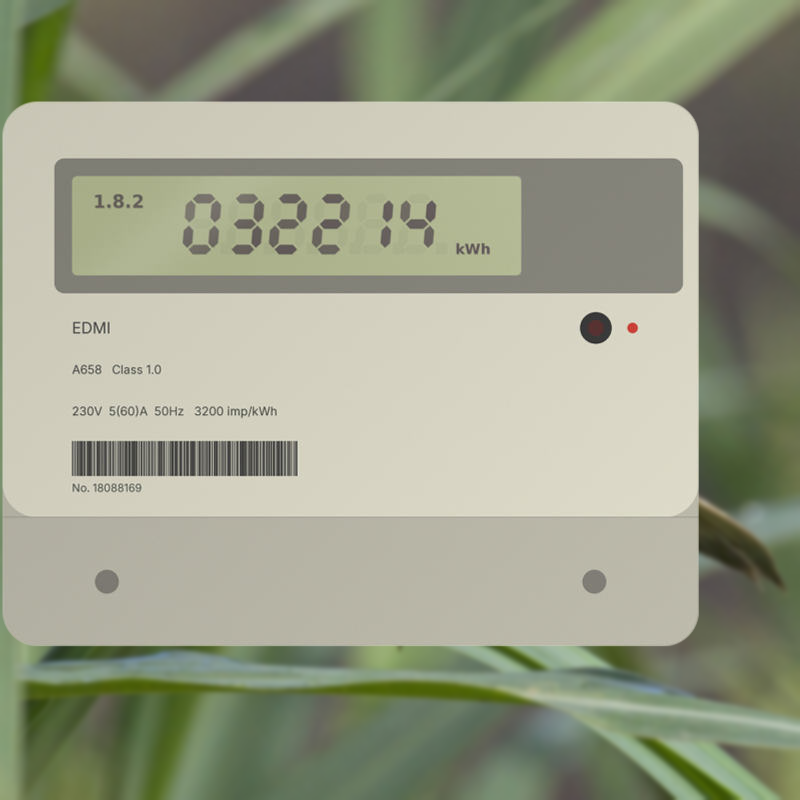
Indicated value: 32214 kWh
